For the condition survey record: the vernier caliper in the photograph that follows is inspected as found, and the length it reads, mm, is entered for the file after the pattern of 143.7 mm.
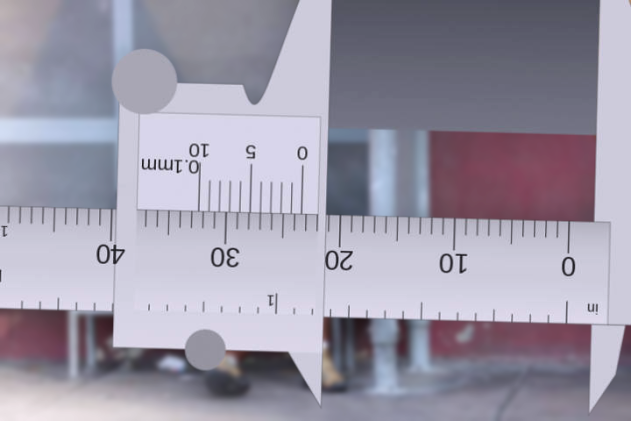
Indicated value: 23.4 mm
